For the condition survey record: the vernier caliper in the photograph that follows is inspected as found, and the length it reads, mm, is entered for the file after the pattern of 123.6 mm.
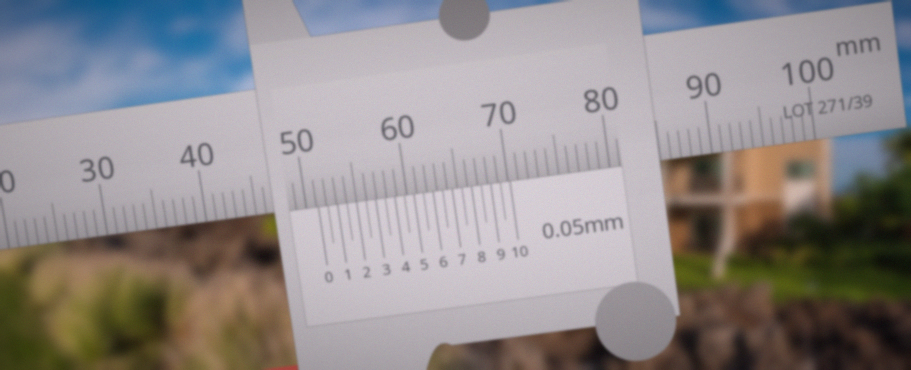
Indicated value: 51.2 mm
